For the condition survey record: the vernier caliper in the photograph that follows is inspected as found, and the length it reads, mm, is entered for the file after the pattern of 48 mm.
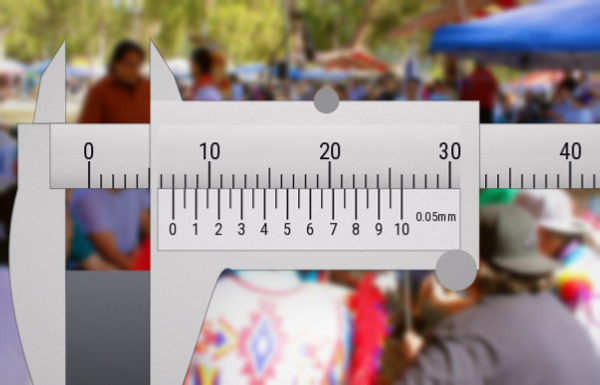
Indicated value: 7.0 mm
